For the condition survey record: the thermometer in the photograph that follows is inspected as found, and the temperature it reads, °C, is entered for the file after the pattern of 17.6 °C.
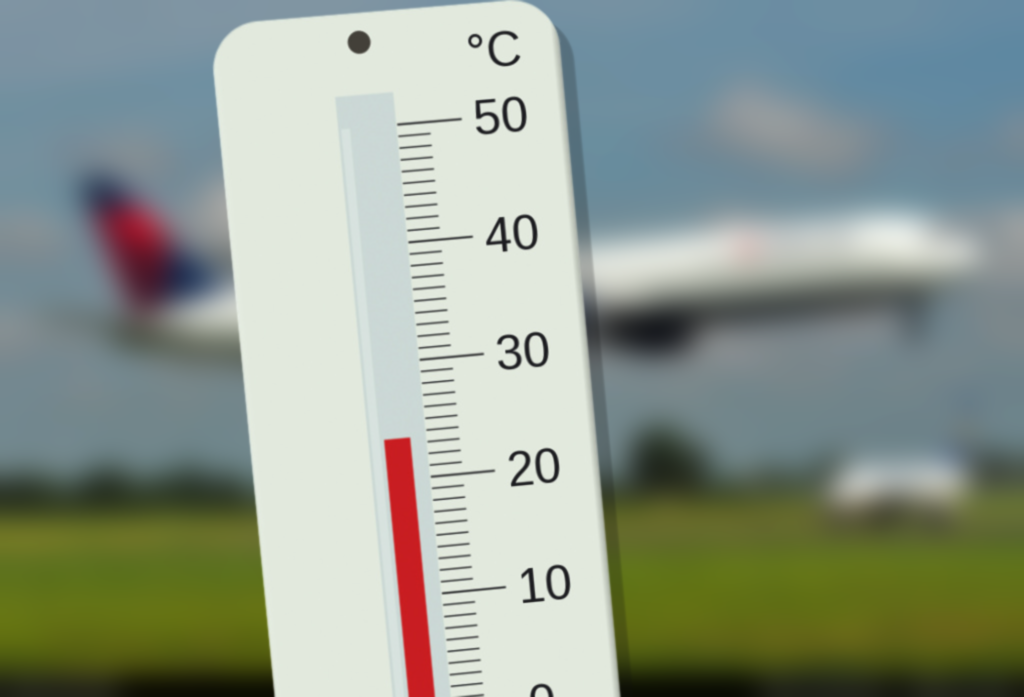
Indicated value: 23.5 °C
